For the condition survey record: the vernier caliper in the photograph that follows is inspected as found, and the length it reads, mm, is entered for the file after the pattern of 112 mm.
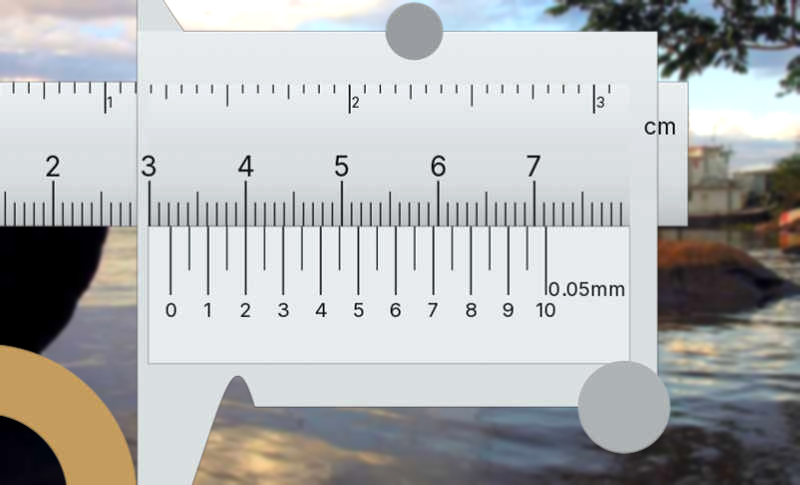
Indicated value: 32.2 mm
